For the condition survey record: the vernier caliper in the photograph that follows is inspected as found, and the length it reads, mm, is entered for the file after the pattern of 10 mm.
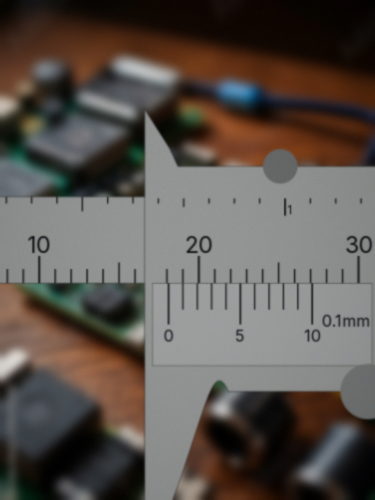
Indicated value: 18.1 mm
